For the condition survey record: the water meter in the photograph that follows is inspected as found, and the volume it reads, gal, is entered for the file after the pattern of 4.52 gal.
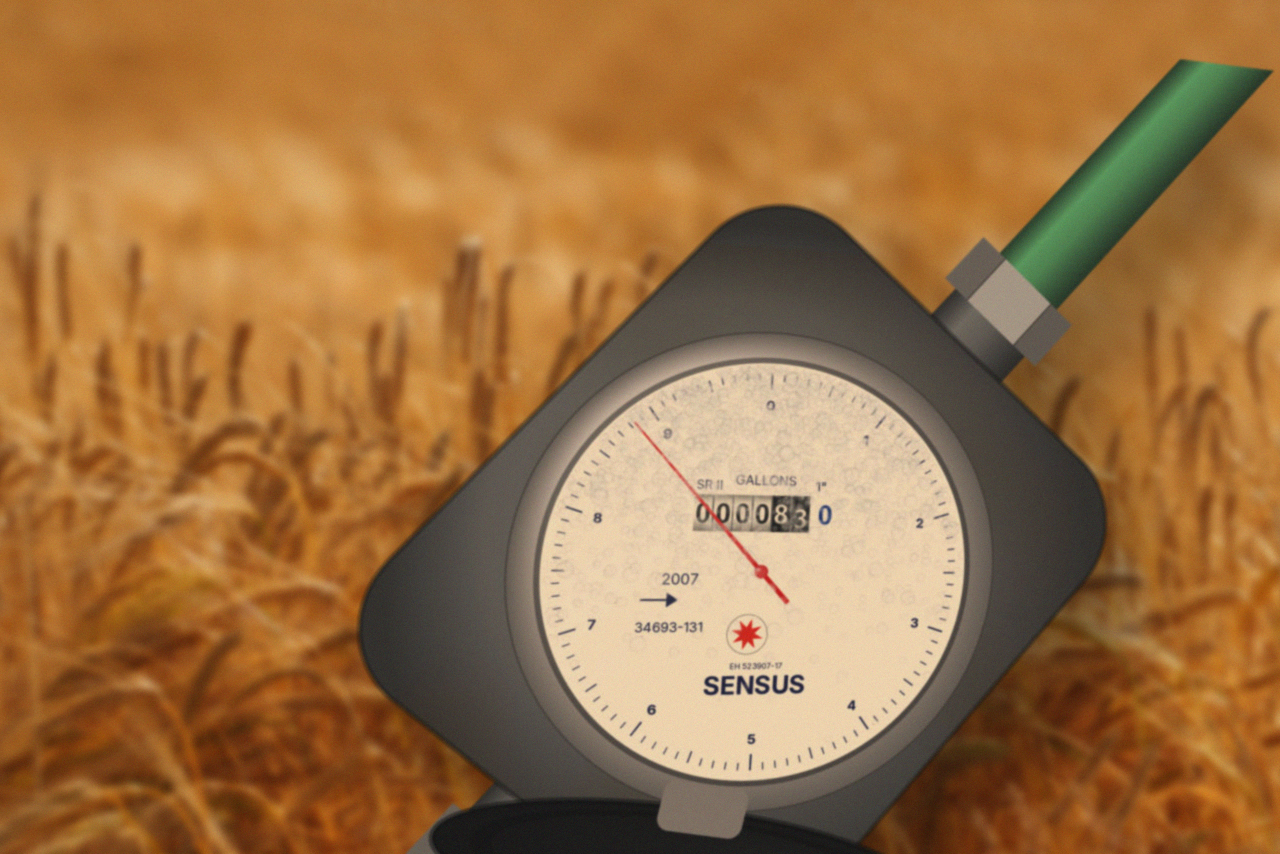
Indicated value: 828.8 gal
